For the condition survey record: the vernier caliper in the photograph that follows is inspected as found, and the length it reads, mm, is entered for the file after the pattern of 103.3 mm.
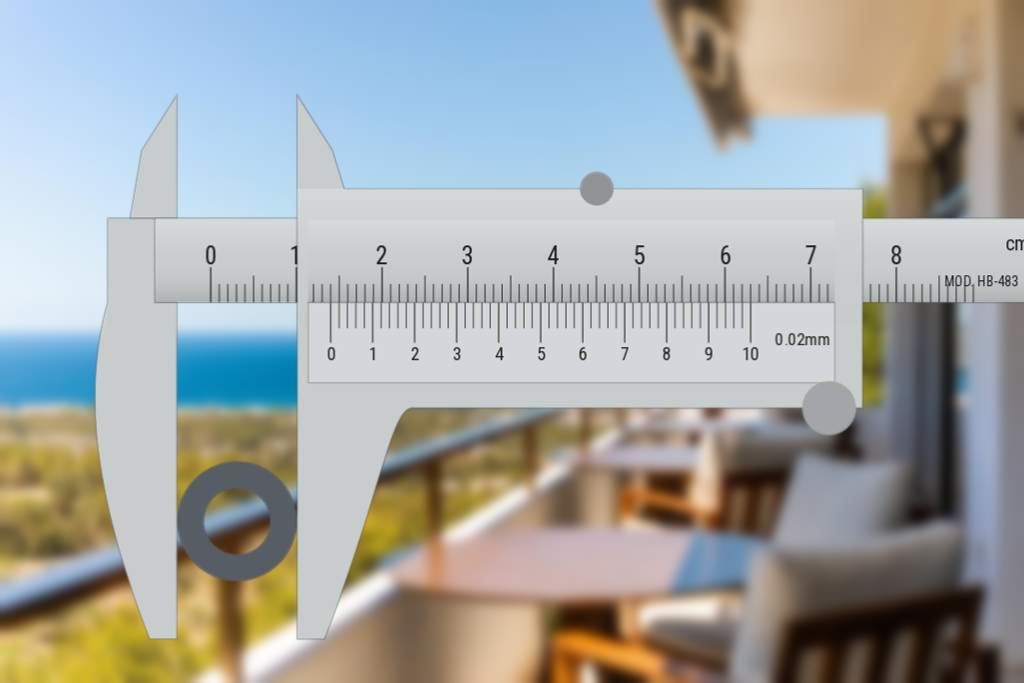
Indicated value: 14.0 mm
